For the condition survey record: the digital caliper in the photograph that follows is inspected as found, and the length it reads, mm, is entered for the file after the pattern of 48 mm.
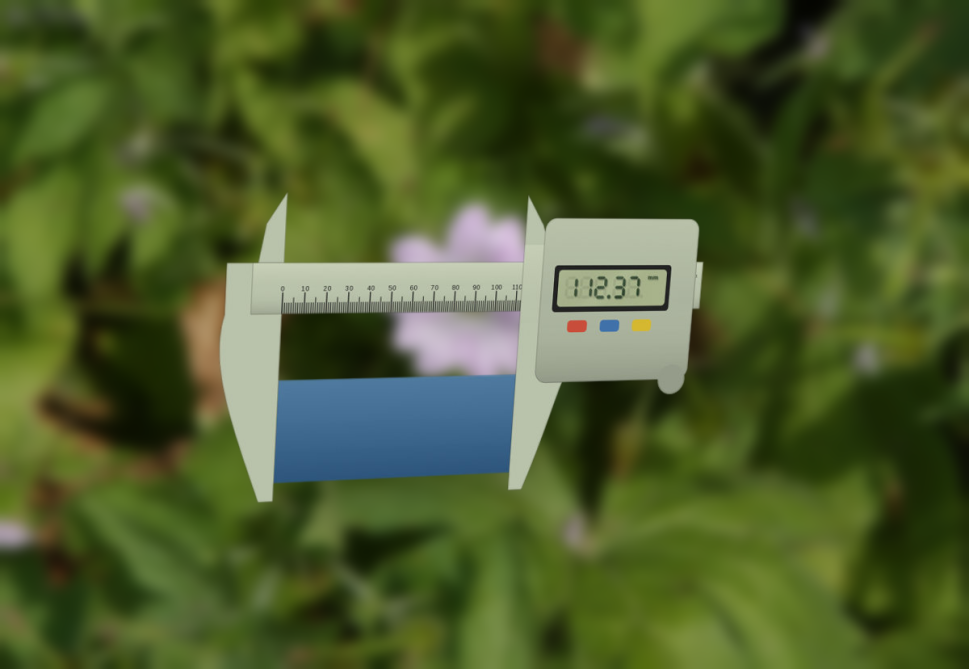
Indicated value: 112.37 mm
